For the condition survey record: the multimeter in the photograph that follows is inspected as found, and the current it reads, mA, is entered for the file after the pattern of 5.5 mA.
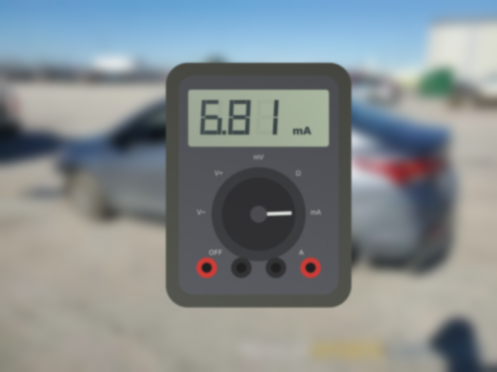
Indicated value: 6.81 mA
